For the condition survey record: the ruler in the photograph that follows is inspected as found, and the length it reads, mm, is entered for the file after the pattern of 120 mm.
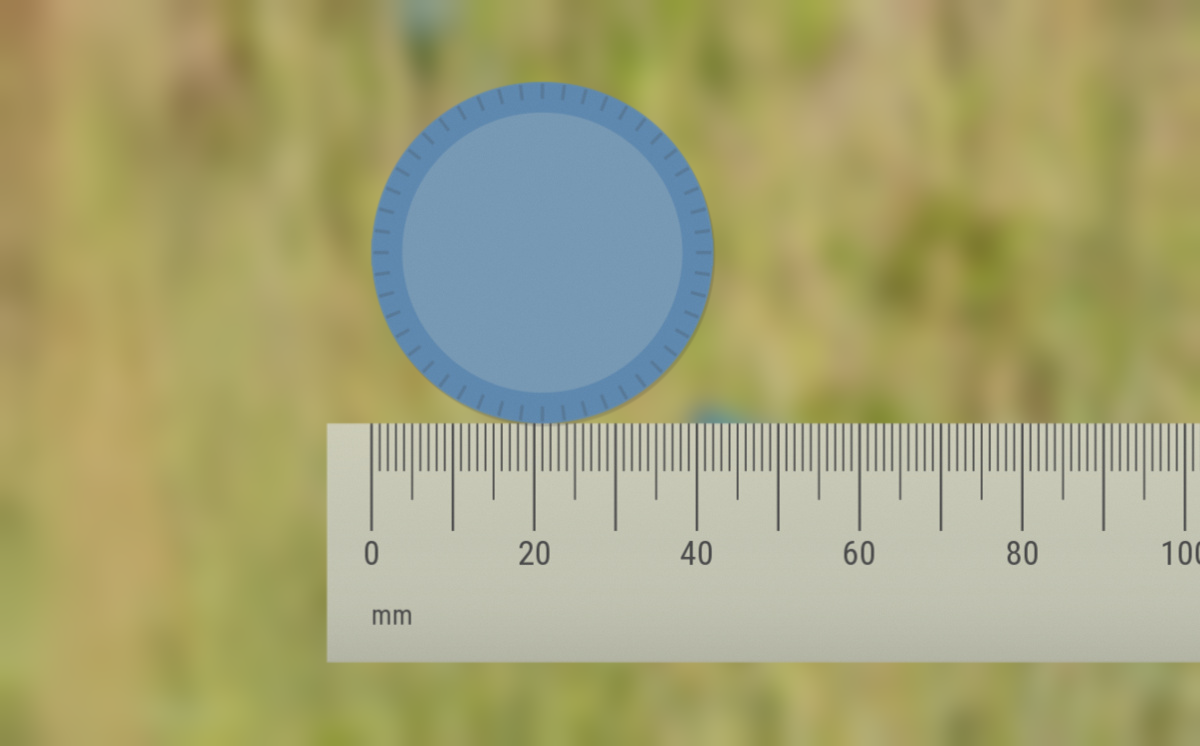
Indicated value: 42 mm
